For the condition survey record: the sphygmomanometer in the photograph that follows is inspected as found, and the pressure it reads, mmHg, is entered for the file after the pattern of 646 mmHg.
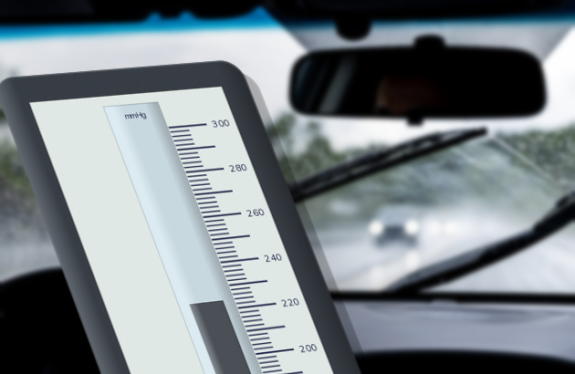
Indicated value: 224 mmHg
